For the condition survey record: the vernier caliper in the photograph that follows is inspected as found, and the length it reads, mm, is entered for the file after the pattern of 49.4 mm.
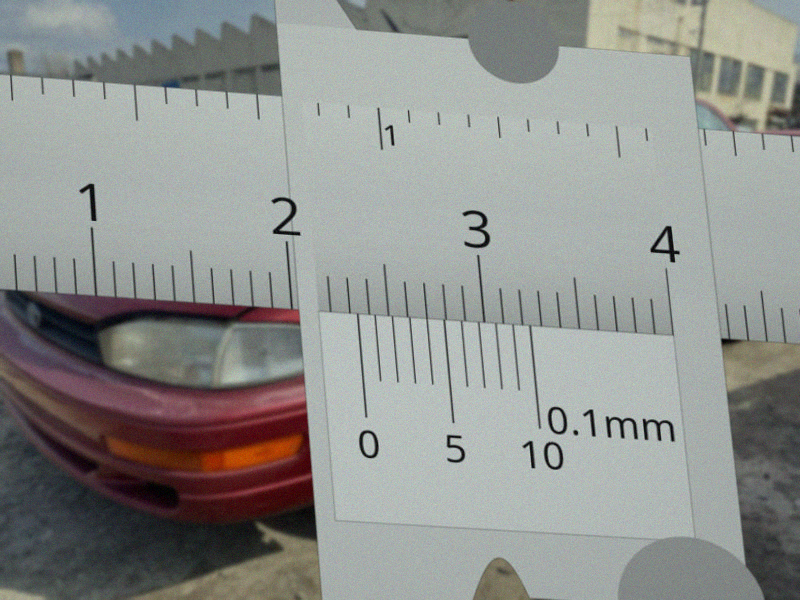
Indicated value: 23.4 mm
